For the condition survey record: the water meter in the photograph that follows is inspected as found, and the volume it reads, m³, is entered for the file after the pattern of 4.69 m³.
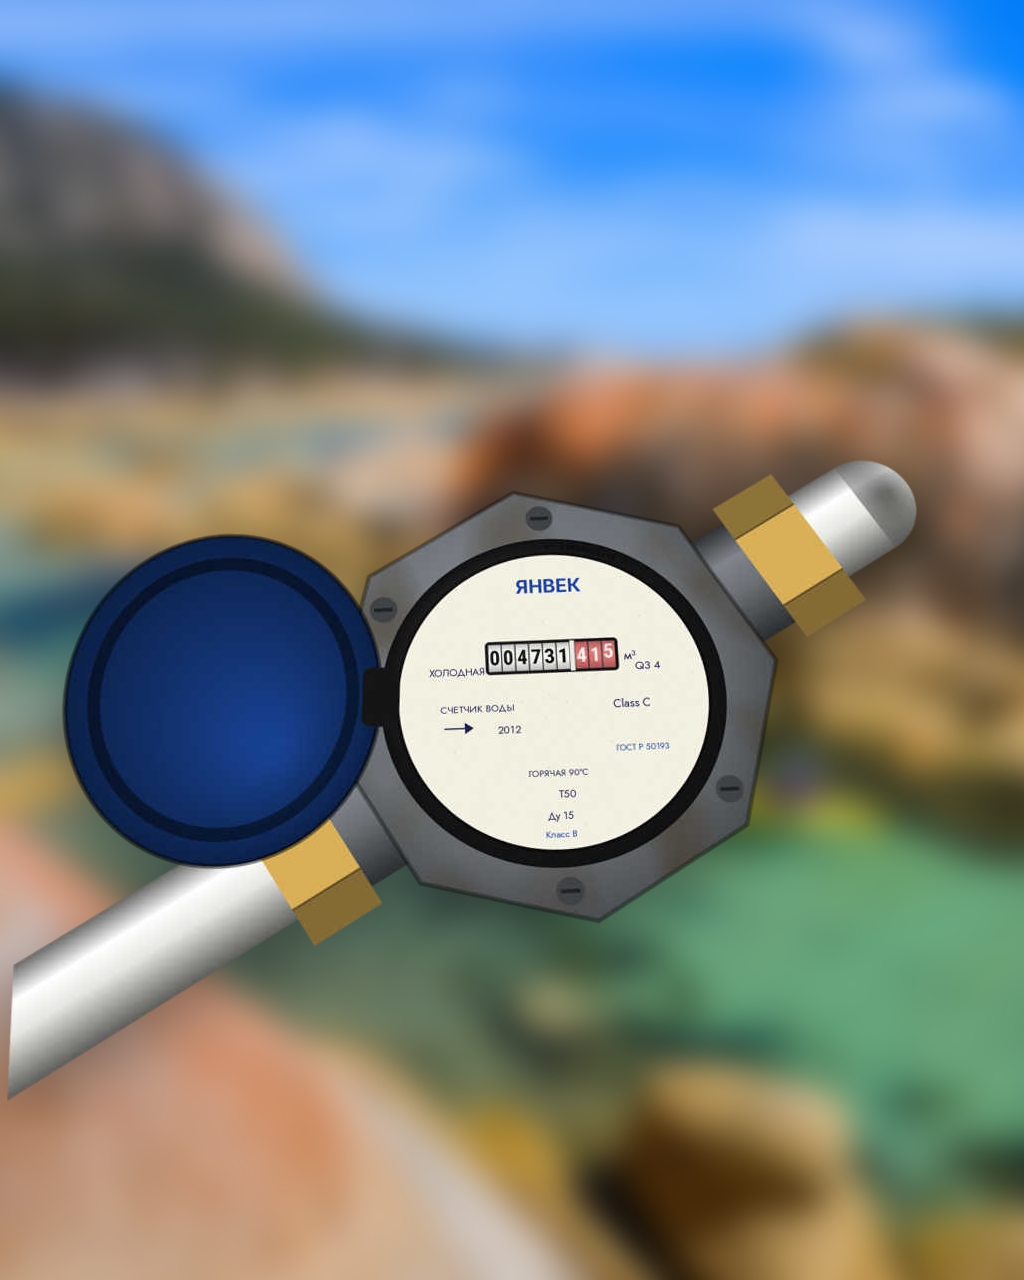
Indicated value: 4731.415 m³
